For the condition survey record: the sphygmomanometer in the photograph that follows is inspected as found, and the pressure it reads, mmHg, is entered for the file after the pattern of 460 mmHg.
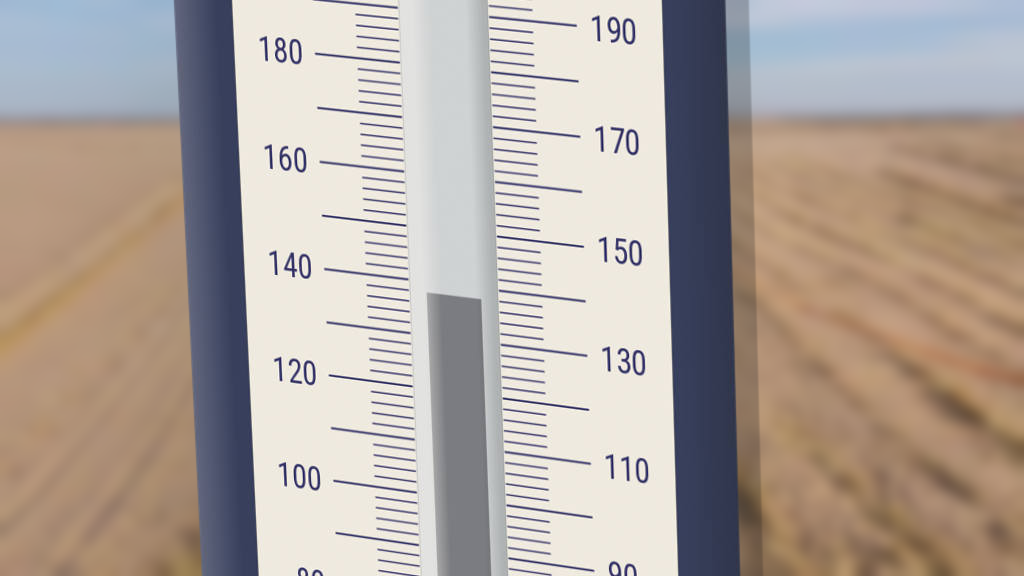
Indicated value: 138 mmHg
